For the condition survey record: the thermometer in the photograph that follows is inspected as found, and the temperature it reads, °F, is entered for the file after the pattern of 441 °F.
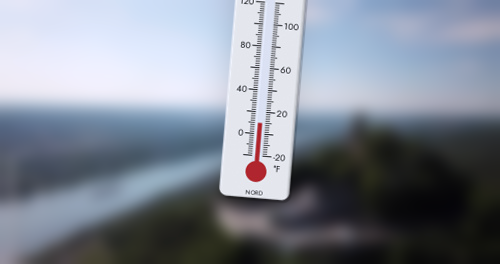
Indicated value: 10 °F
